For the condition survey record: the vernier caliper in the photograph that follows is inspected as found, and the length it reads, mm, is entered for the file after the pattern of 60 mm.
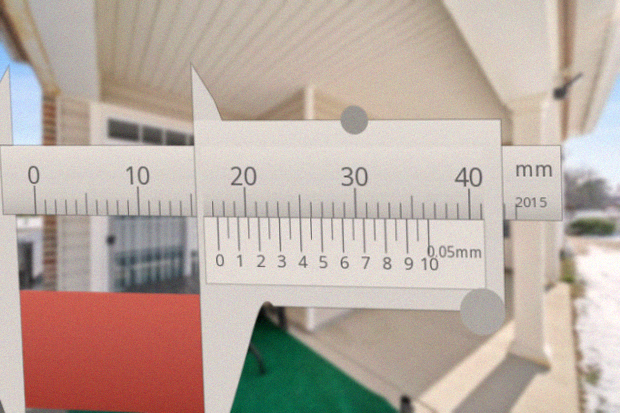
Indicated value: 17.4 mm
